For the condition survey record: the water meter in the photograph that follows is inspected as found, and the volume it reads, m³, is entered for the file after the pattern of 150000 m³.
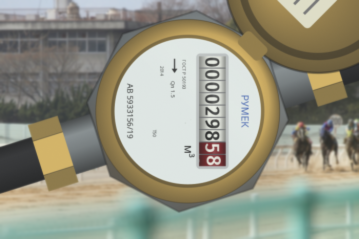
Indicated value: 298.58 m³
